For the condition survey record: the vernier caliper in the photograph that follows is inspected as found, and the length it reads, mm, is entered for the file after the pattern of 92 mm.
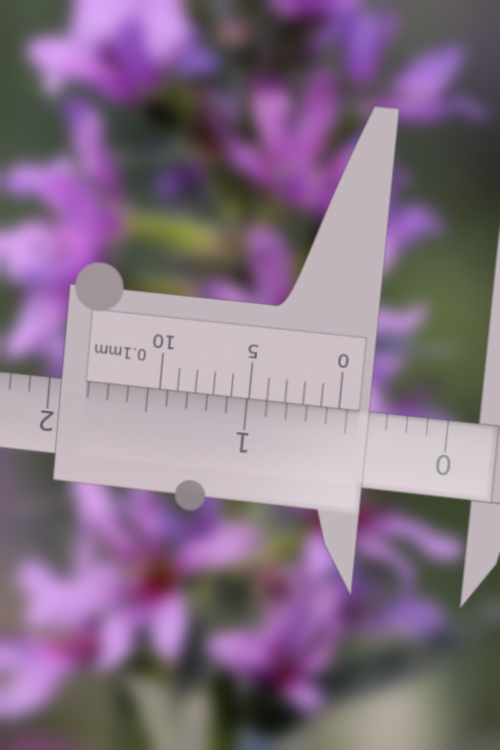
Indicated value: 5.4 mm
